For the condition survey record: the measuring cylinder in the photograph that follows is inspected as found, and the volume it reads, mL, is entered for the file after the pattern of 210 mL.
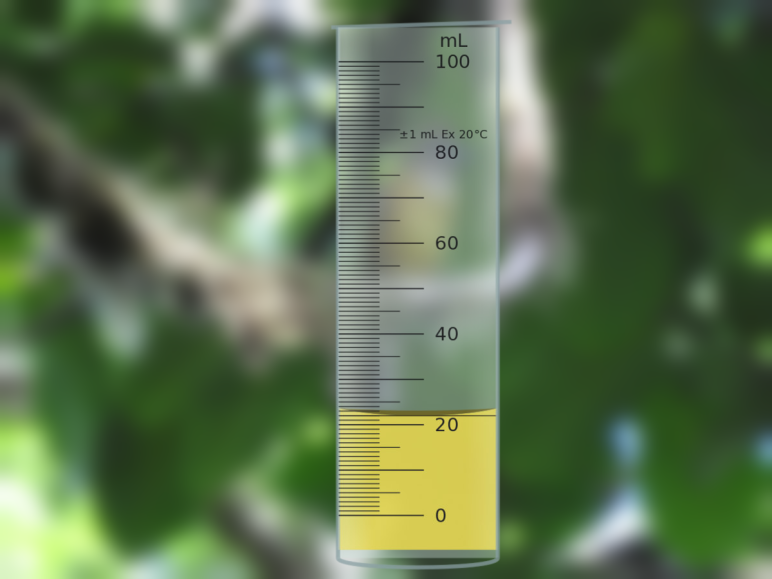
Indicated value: 22 mL
